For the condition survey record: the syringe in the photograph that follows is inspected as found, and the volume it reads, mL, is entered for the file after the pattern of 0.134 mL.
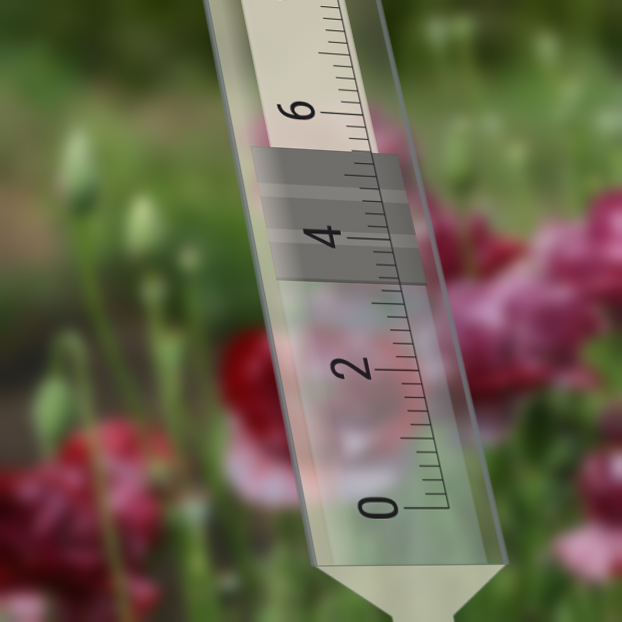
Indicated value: 3.3 mL
